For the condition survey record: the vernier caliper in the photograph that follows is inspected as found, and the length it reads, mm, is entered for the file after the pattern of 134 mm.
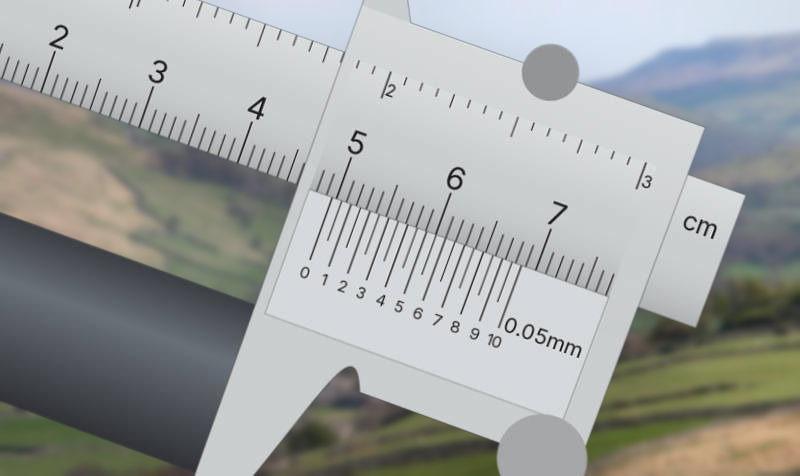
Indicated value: 49.6 mm
